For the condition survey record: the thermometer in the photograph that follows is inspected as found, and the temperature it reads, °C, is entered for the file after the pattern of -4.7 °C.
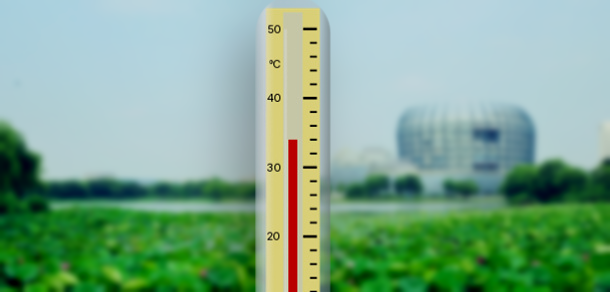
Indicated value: 34 °C
